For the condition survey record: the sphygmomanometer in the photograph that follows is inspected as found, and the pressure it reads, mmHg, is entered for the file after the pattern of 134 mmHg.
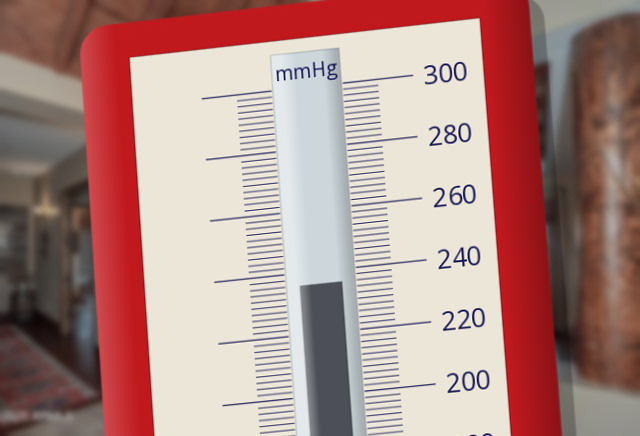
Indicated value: 236 mmHg
